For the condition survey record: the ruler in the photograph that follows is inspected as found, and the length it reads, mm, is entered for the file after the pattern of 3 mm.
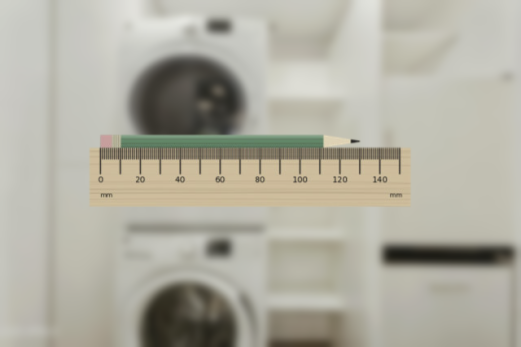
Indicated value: 130 mm
